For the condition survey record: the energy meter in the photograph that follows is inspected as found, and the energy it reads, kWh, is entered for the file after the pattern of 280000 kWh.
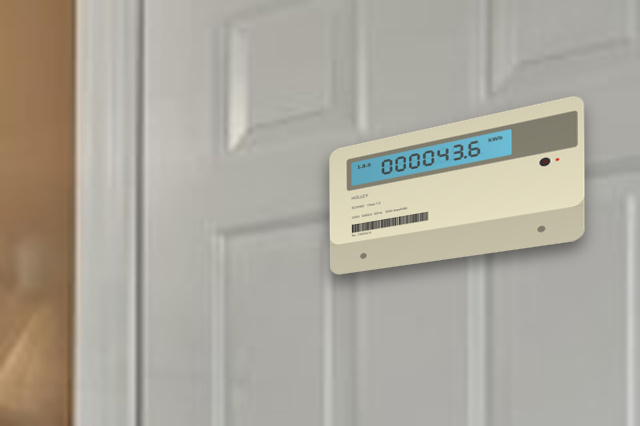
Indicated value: 43.6 kWh
